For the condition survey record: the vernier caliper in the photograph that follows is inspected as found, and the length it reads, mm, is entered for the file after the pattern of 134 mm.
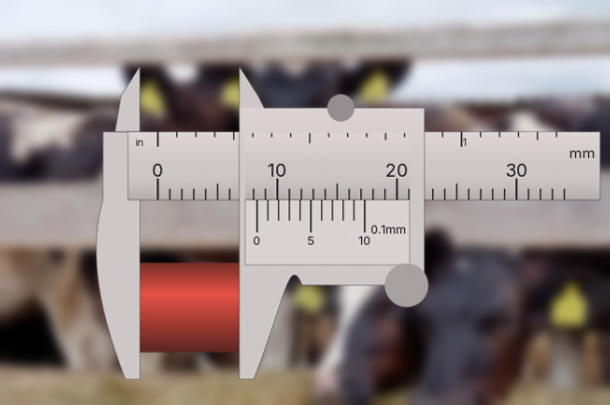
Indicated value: 8.3 mm
